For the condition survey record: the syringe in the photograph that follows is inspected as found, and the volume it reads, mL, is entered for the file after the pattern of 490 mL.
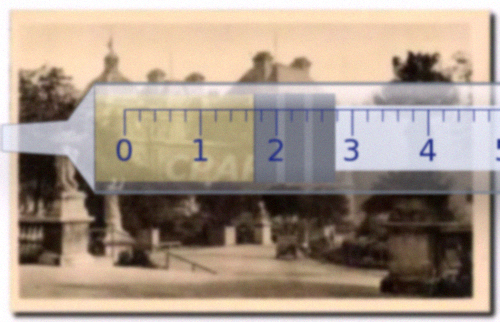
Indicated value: 1.7 mL
